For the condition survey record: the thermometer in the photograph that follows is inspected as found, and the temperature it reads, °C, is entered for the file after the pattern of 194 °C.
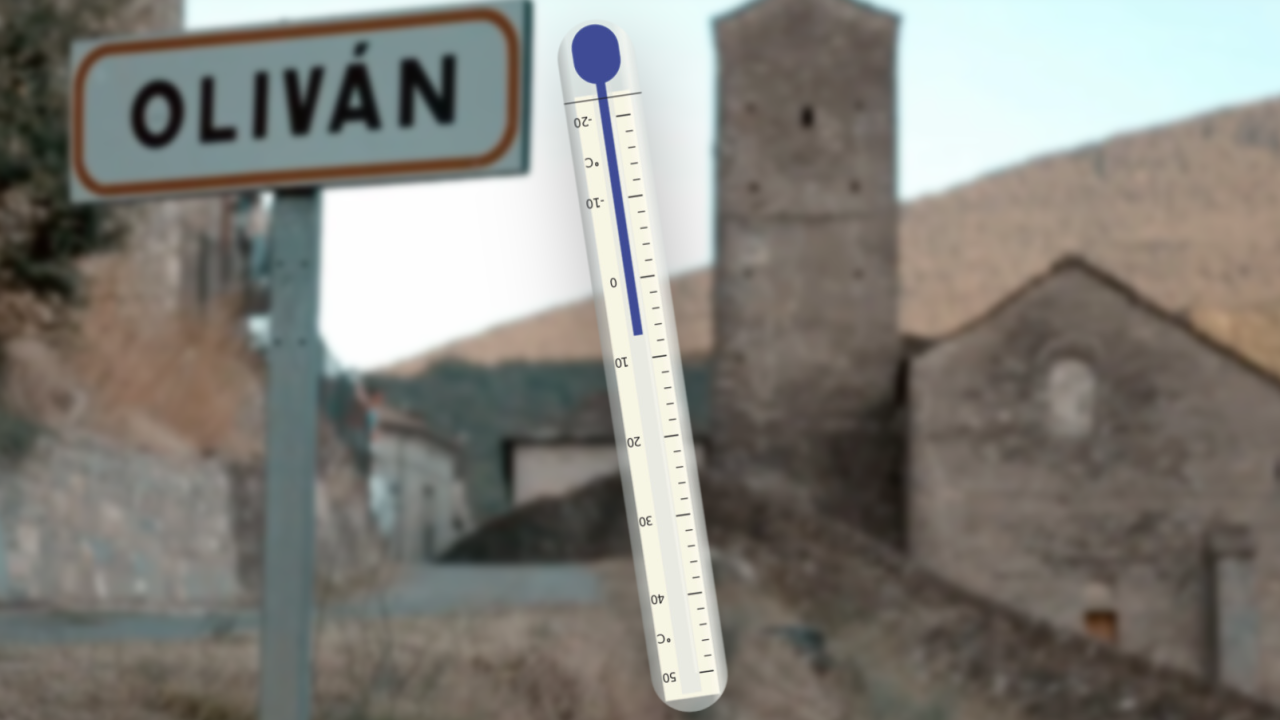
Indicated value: 7 °C
